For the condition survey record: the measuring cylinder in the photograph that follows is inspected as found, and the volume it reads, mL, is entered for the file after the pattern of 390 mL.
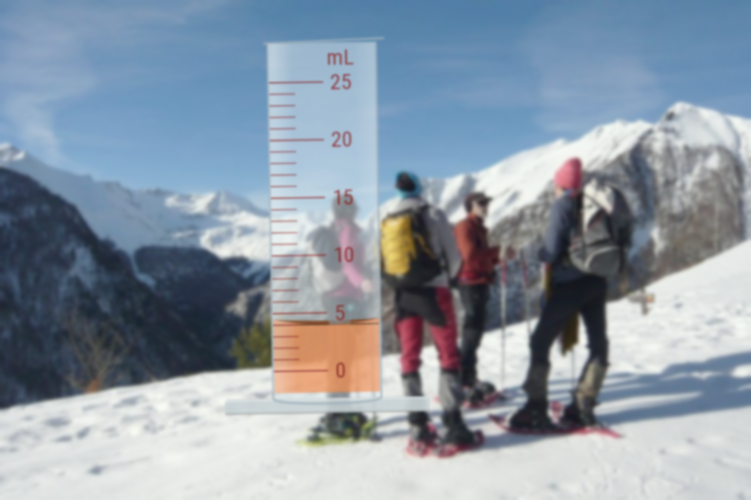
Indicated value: 4 mL
